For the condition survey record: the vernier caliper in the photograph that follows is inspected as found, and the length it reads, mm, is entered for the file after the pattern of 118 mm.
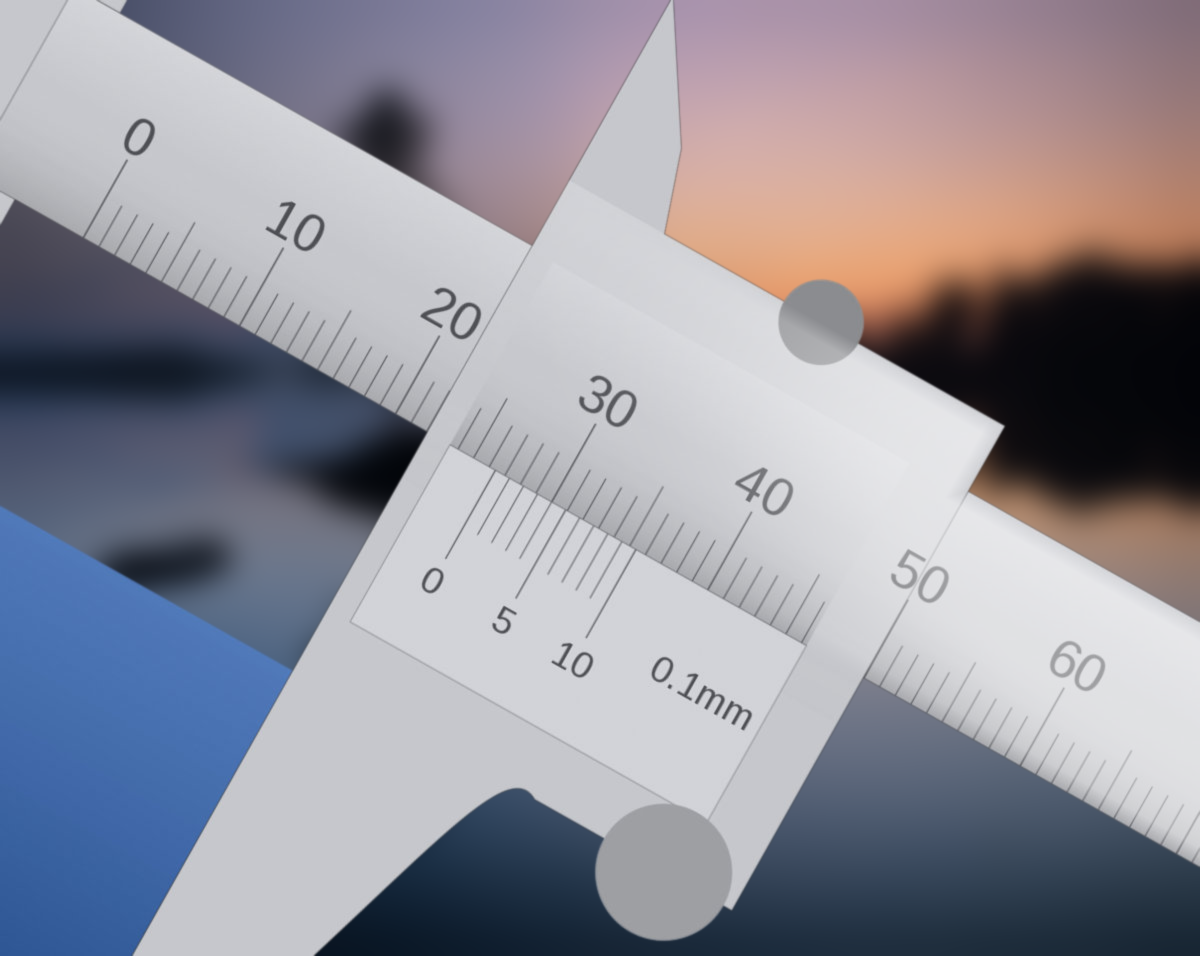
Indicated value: 26.4 mm
